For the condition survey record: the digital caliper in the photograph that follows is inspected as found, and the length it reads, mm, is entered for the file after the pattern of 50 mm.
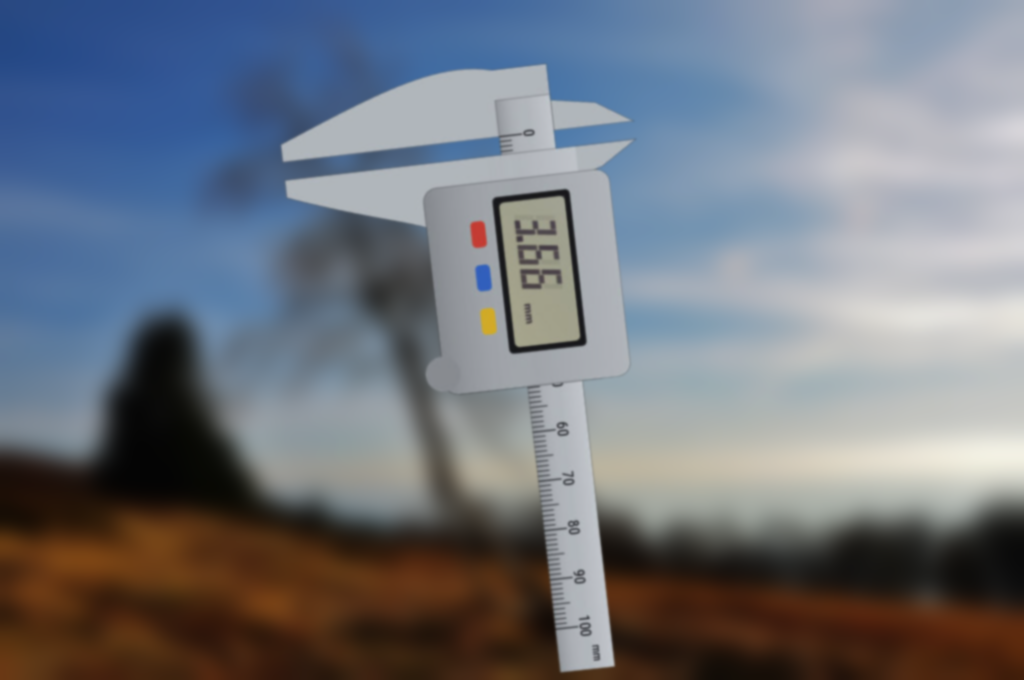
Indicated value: 3.66 mm
